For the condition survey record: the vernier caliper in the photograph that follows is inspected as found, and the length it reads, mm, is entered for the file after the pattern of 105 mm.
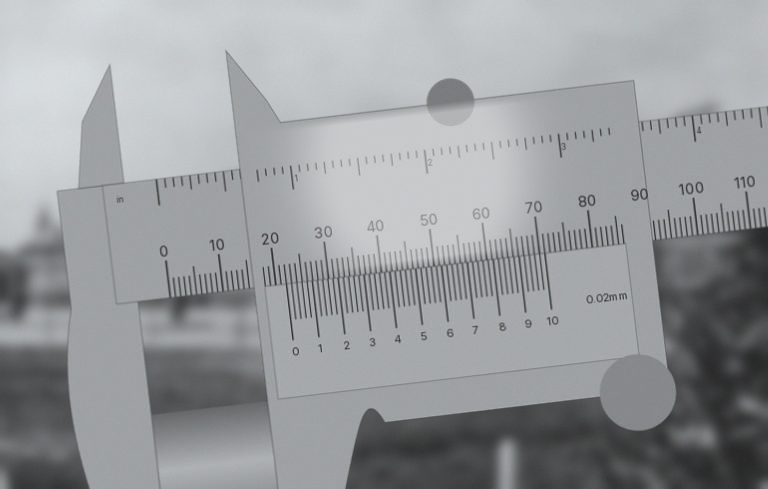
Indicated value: 22.0 mm
